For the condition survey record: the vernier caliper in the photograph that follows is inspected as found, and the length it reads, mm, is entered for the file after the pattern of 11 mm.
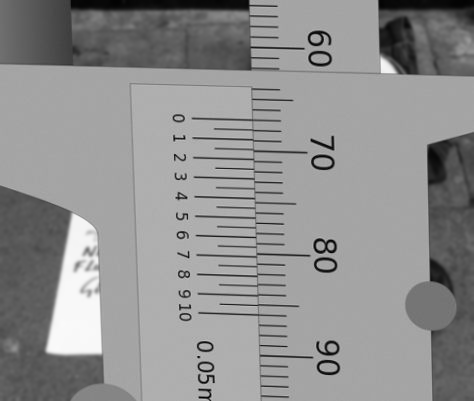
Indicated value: 67.0 mm
